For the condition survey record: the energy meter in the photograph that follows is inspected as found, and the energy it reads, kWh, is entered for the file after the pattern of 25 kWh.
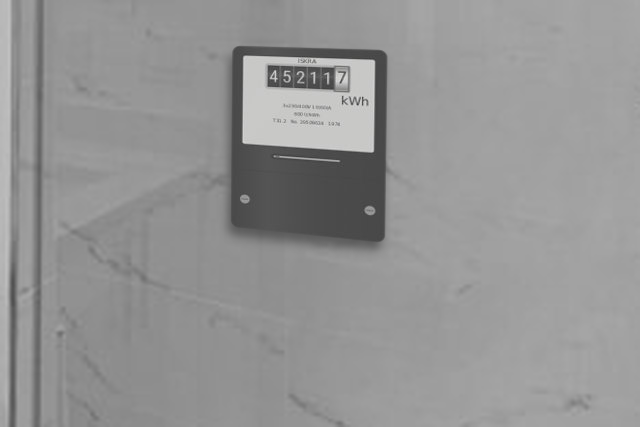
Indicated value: 45211.7 kWh
